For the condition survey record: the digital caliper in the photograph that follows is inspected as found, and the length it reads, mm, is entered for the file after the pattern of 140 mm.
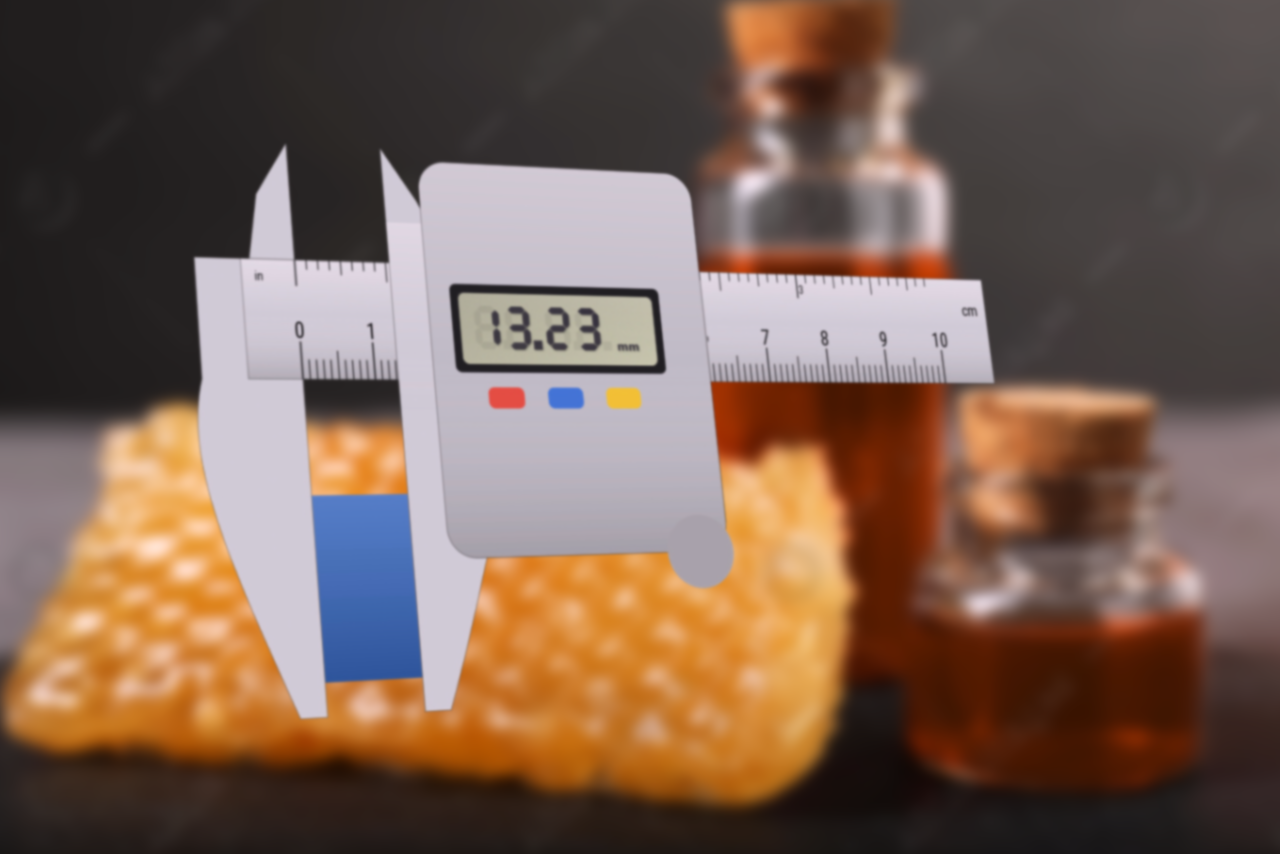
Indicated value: 13.23 mm
